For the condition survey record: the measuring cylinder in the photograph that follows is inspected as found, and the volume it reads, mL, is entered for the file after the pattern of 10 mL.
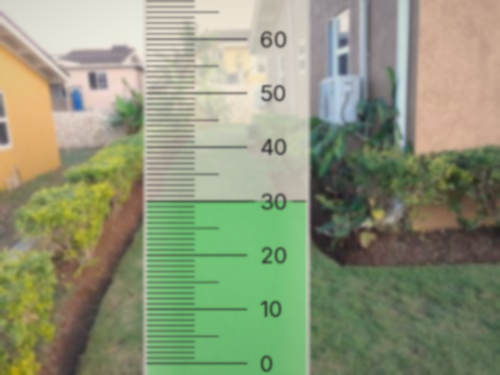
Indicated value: 30 mL
